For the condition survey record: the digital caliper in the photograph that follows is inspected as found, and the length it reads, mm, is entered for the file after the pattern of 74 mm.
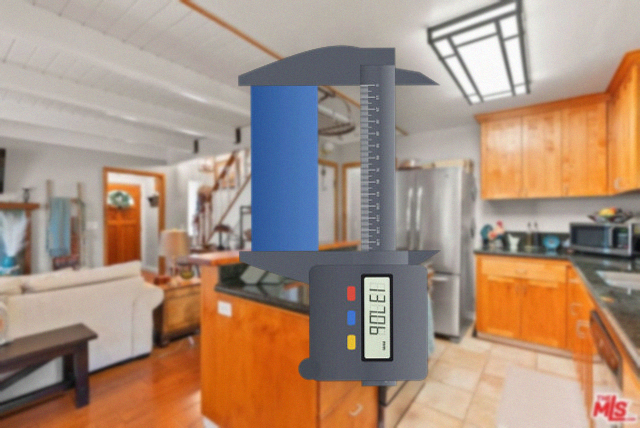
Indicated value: 137.06 mm
